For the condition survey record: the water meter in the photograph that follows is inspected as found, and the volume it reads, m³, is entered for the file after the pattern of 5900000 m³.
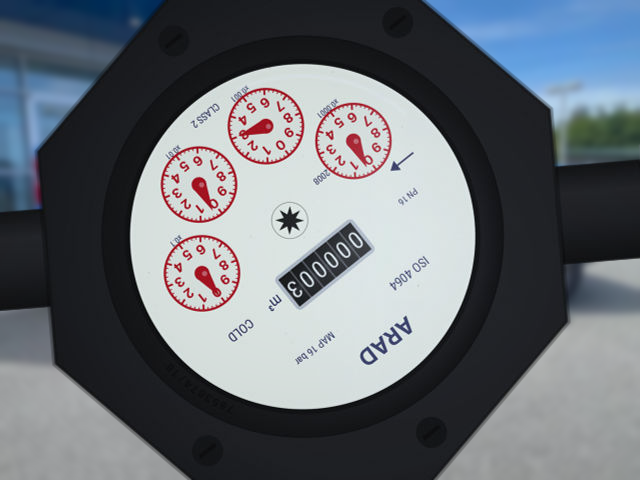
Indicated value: 3.0030 m³
